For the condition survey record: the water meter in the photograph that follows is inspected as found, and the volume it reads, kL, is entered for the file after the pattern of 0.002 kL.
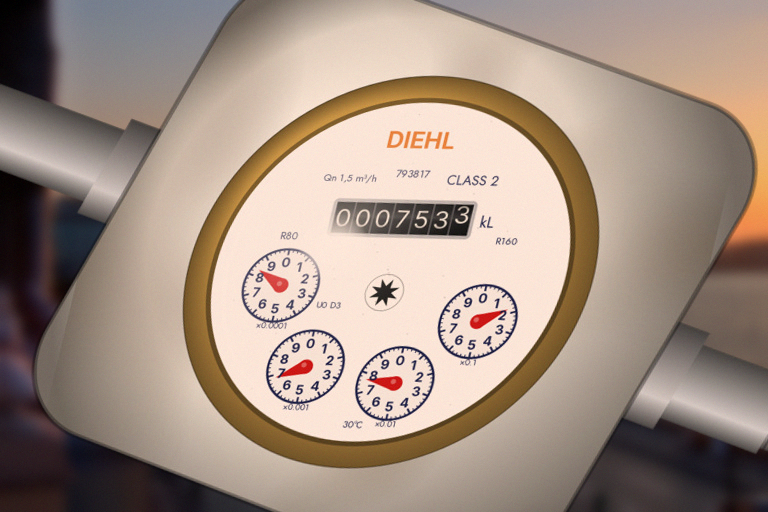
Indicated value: 7533.1768 kL
